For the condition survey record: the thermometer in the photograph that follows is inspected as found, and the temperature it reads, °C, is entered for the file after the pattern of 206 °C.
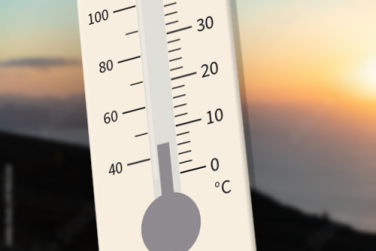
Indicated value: 7 °C
